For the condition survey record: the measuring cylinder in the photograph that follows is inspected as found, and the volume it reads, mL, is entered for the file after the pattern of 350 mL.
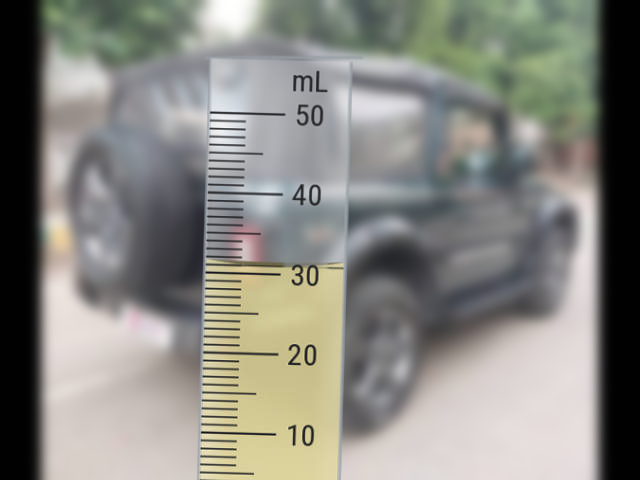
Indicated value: 31 mL
